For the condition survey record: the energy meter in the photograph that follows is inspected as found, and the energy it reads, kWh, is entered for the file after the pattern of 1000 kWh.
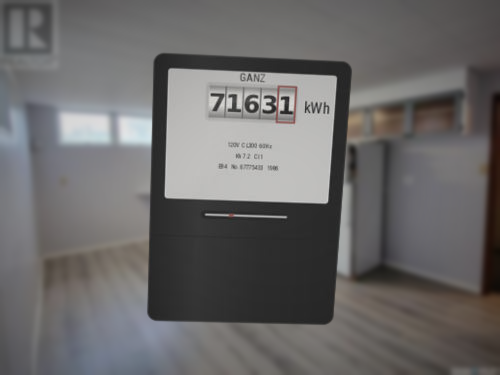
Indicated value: 7163.1 kWh
